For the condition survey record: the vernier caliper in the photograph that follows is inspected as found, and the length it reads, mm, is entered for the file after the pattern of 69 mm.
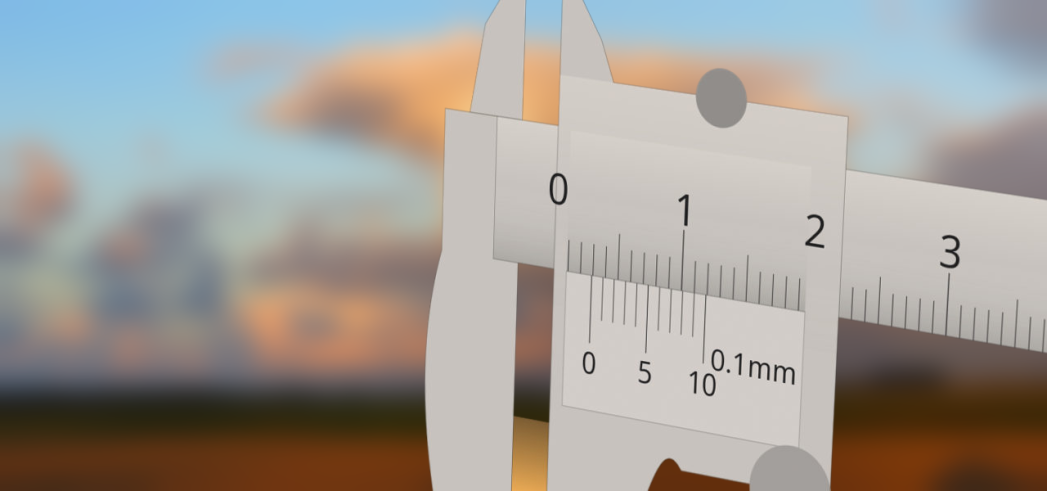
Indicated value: 2.9 mm
